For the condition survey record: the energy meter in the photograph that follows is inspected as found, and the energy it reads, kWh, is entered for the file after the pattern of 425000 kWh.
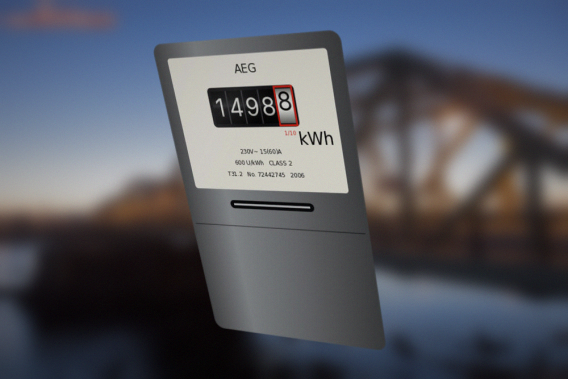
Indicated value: 1498.8 kWh
